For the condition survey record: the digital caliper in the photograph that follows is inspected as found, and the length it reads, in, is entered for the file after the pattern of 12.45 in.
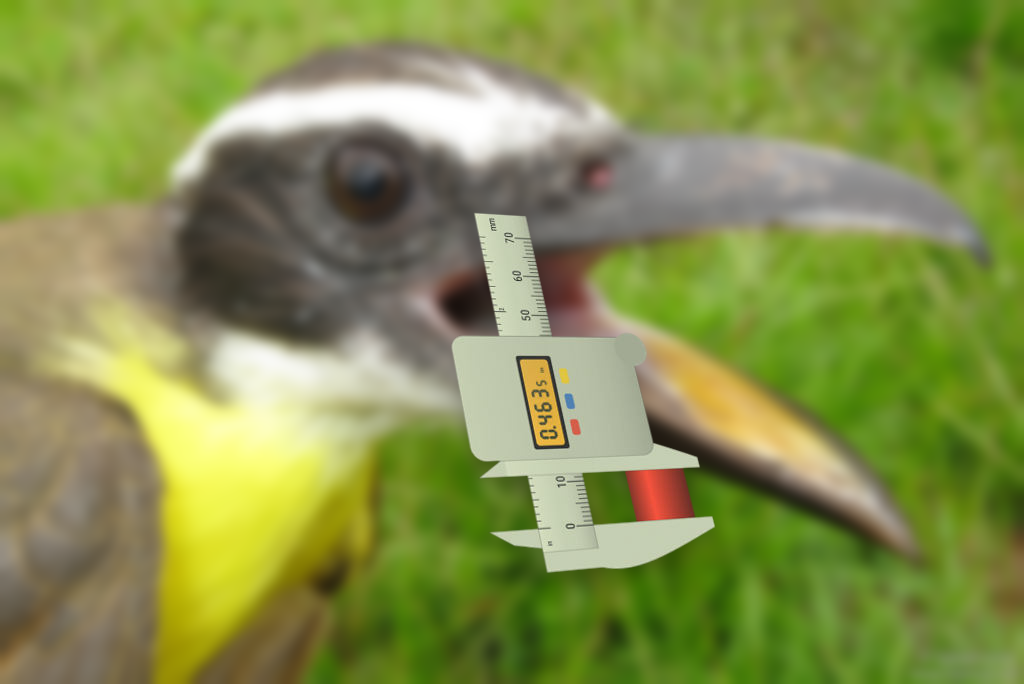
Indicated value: 0.4635 in
